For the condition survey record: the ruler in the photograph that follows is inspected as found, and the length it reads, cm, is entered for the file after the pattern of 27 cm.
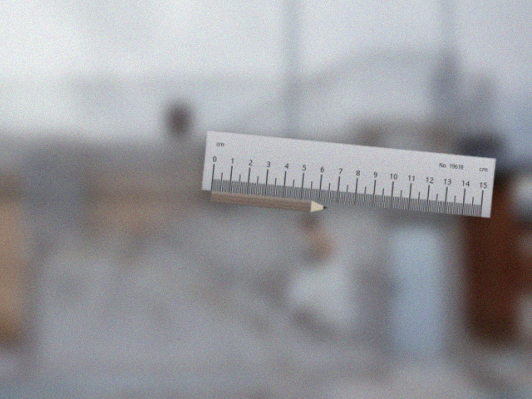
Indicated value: 6.5 cm
